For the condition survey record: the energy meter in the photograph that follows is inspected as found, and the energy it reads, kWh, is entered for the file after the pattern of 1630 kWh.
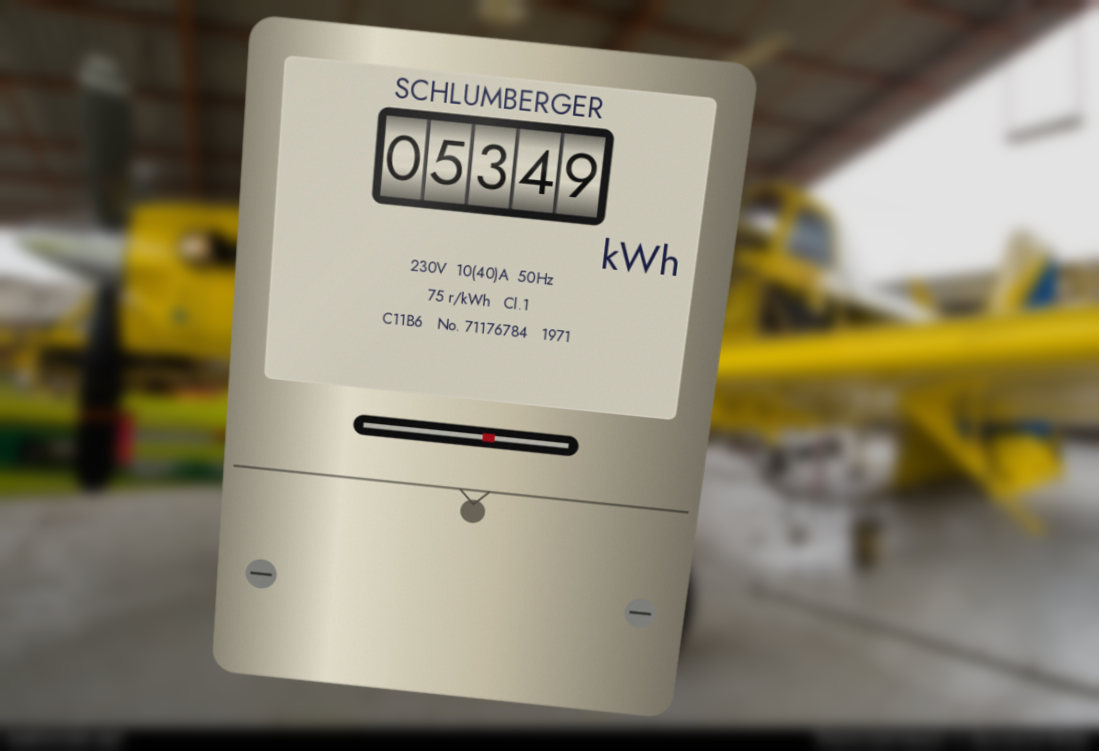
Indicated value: 5349 kWh
